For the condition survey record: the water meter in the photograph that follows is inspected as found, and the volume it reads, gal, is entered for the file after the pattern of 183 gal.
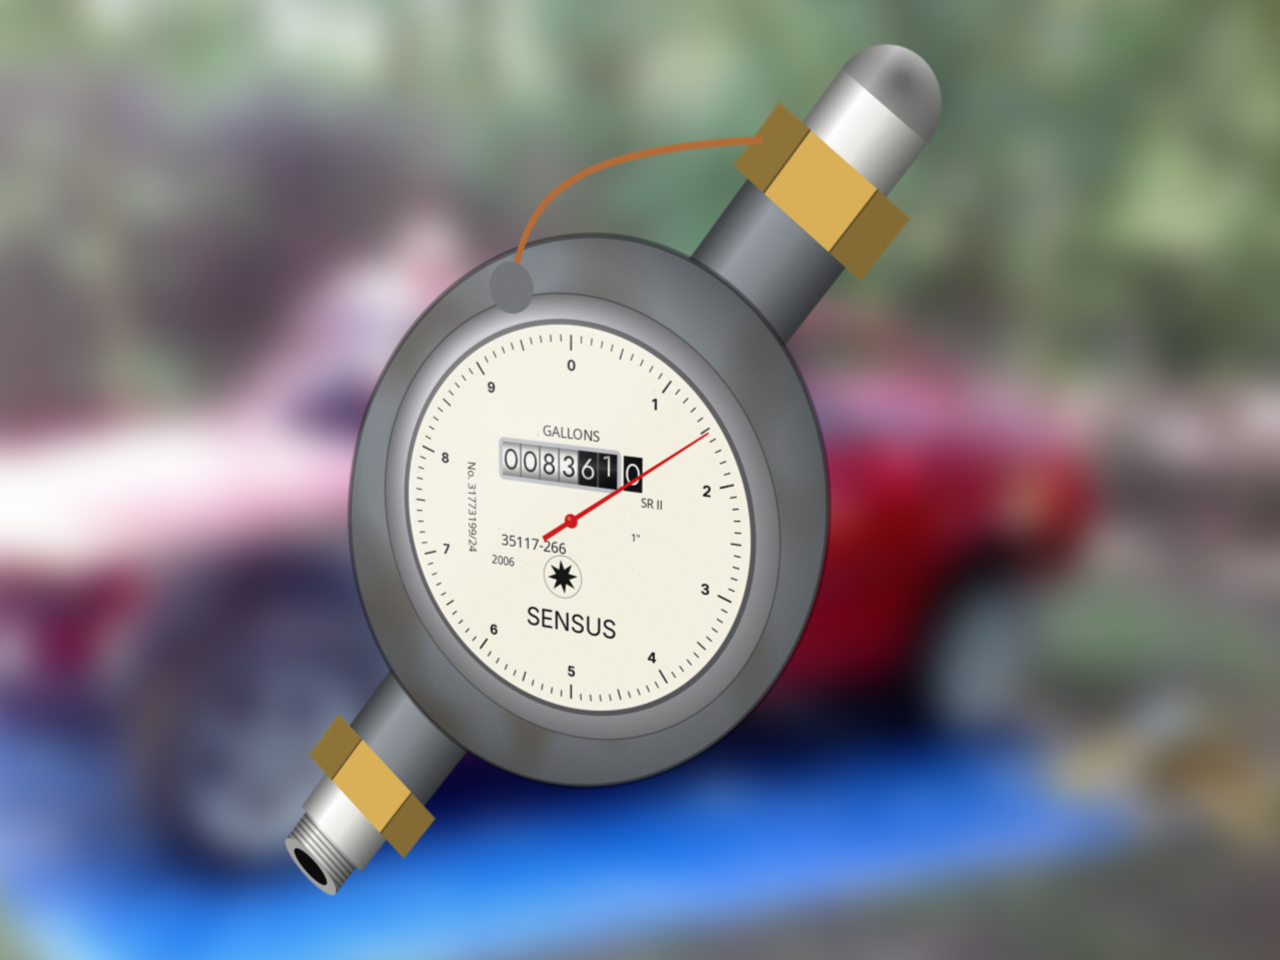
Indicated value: 83611.5 gal
